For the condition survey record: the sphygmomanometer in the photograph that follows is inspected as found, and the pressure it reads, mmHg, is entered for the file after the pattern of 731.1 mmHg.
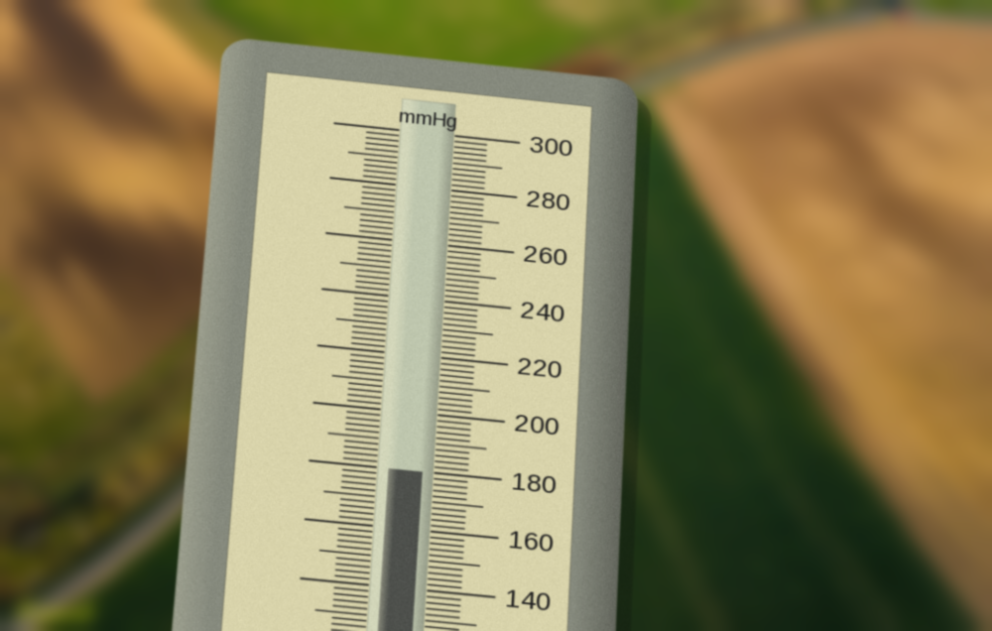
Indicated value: 180 mmHg
